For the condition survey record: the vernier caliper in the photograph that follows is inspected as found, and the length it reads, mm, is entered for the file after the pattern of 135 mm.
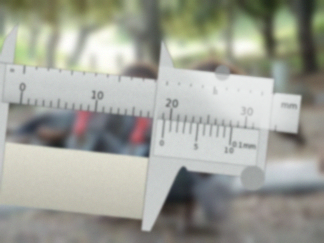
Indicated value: 19.2 mm
